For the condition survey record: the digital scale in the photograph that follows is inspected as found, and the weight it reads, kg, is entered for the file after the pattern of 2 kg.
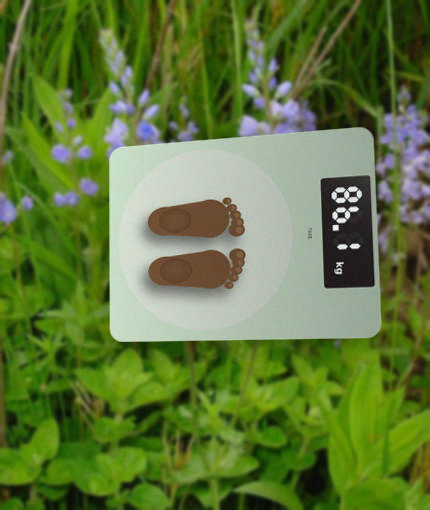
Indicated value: 86.1 kg
